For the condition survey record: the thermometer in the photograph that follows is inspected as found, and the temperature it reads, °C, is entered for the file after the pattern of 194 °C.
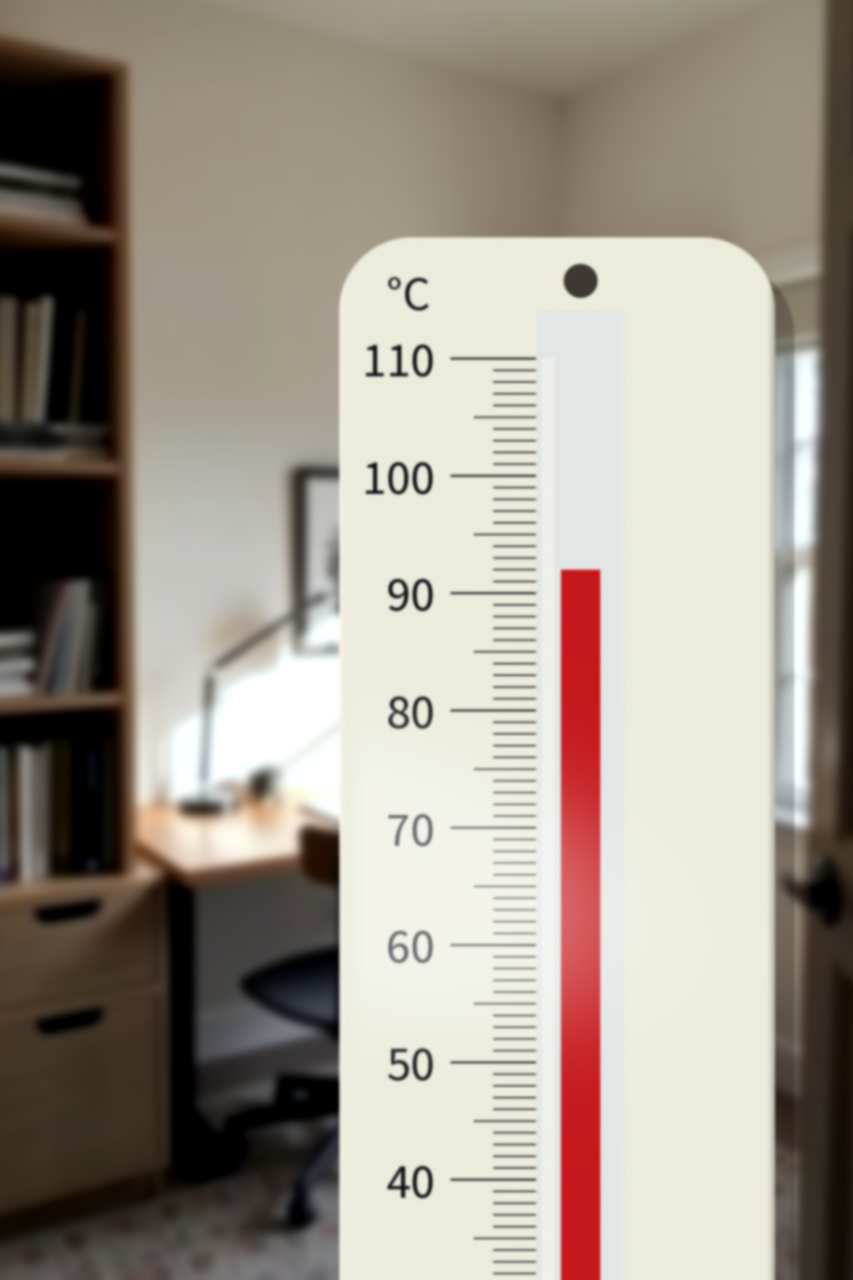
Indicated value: 92 °C
